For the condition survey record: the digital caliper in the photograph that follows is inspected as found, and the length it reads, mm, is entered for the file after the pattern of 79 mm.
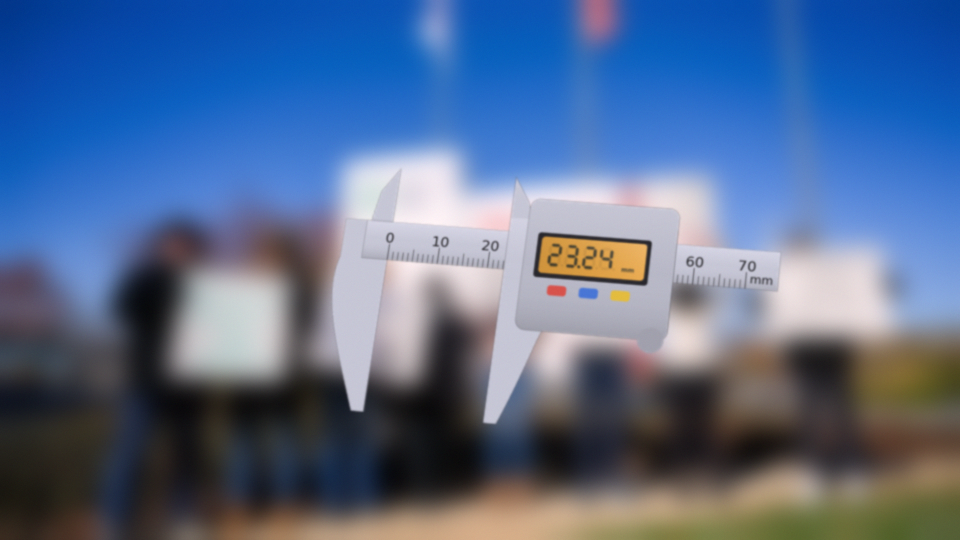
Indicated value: 23.24 mm
